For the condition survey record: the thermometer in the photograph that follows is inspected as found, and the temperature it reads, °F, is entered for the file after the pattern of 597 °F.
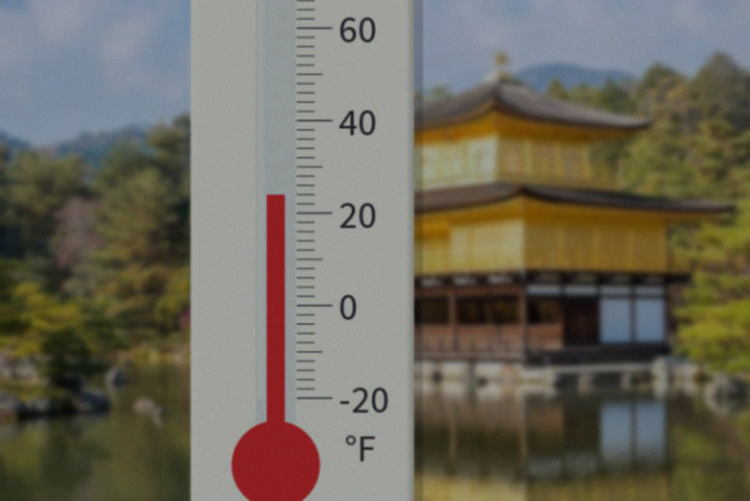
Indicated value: 24 °F
